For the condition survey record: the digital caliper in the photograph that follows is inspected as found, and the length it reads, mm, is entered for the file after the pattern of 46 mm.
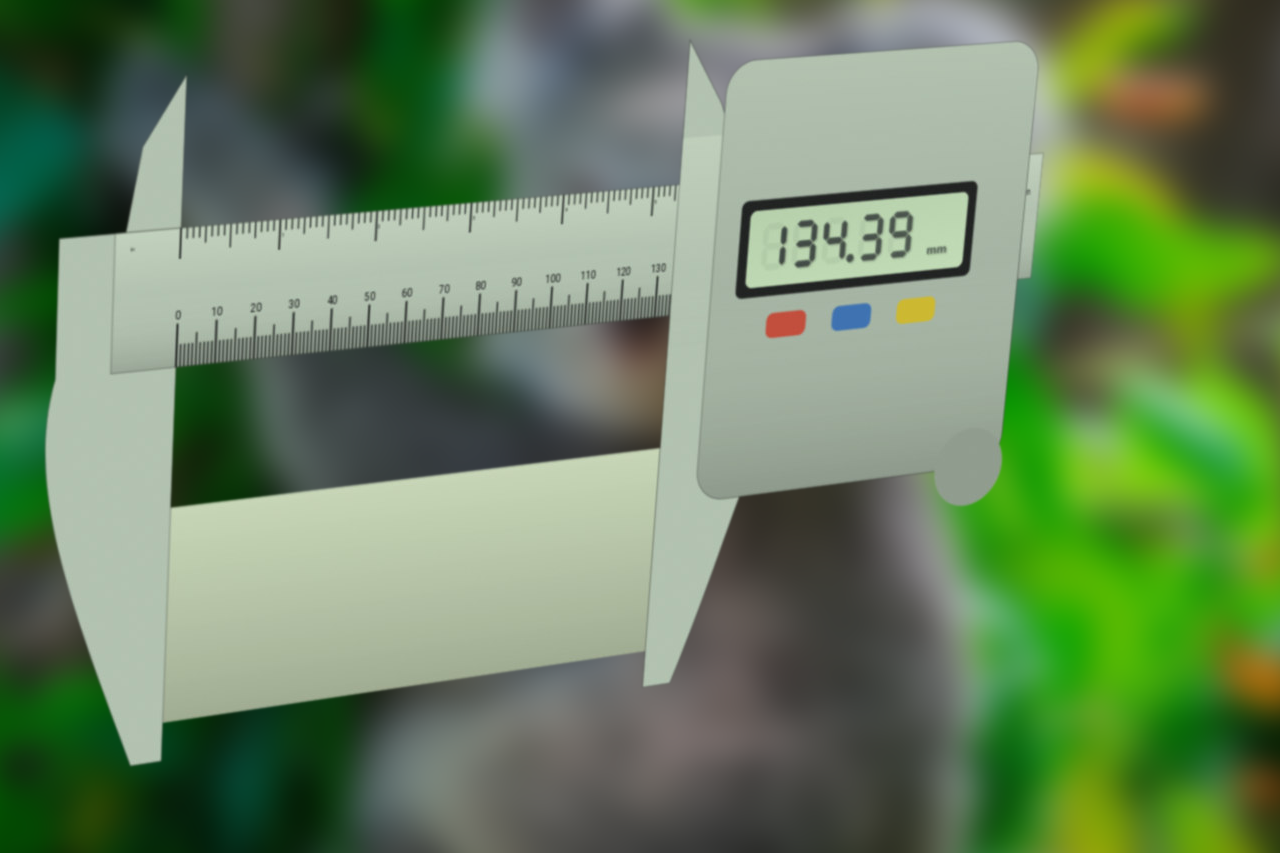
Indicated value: 134.39 mm
